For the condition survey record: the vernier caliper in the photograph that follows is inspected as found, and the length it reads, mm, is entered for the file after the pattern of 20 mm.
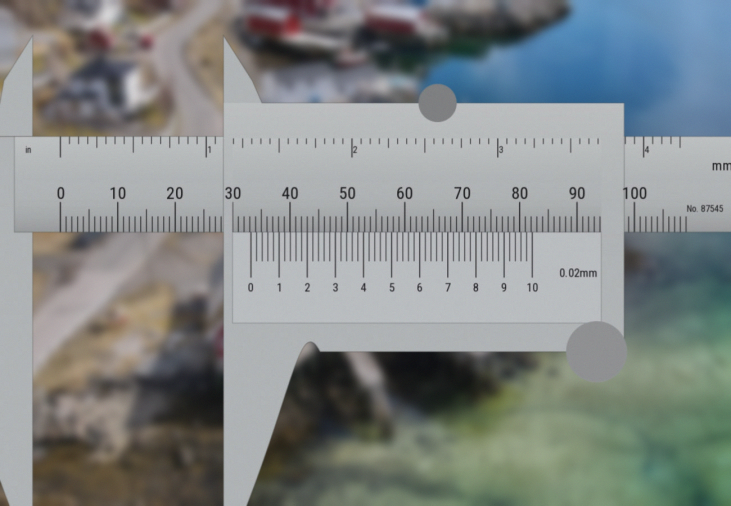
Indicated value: 33.2 mm
